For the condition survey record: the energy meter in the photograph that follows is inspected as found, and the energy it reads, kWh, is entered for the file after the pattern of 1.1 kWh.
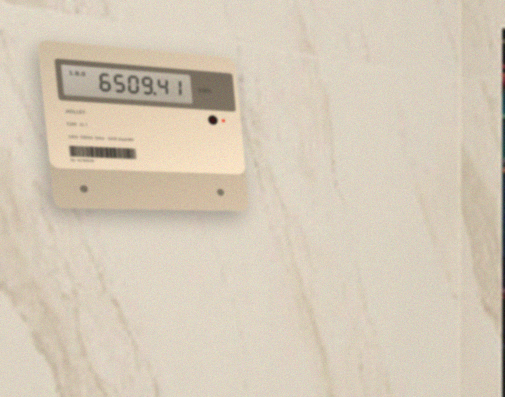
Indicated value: 6509.41 kWh
